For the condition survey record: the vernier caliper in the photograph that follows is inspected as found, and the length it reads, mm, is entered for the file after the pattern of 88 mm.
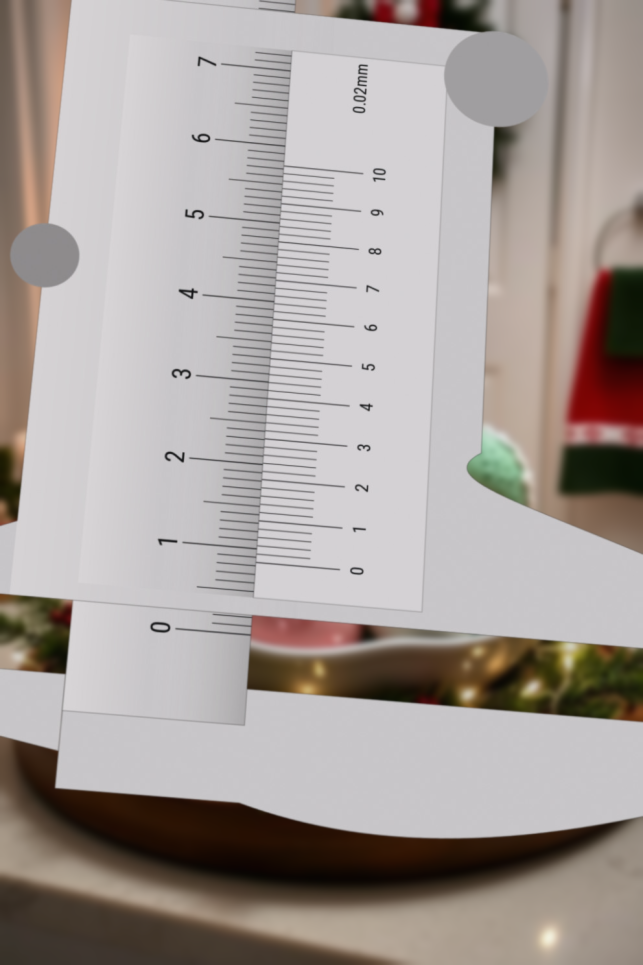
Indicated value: 8.4 mm
